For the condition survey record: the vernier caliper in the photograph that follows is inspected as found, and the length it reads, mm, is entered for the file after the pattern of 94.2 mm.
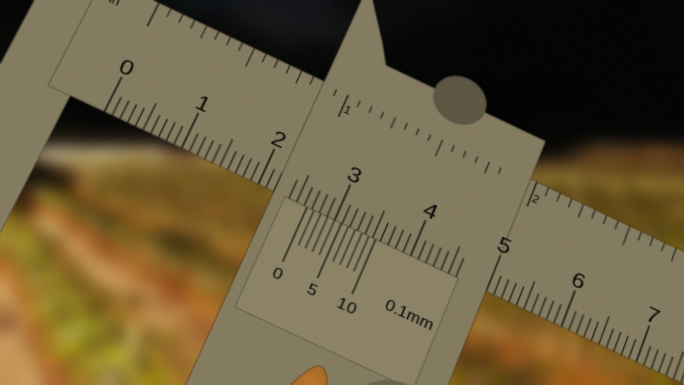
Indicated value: 26.4 mm
